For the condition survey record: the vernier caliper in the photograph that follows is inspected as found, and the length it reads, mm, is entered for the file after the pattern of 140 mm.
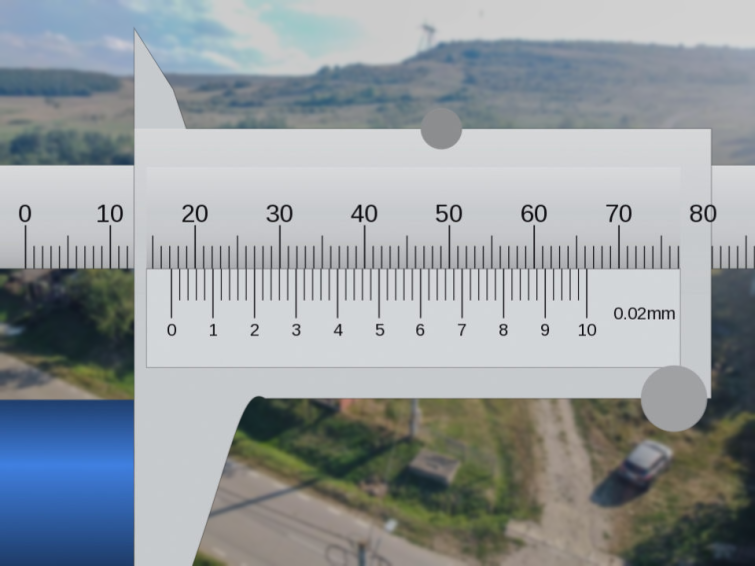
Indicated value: 17.2 mm
